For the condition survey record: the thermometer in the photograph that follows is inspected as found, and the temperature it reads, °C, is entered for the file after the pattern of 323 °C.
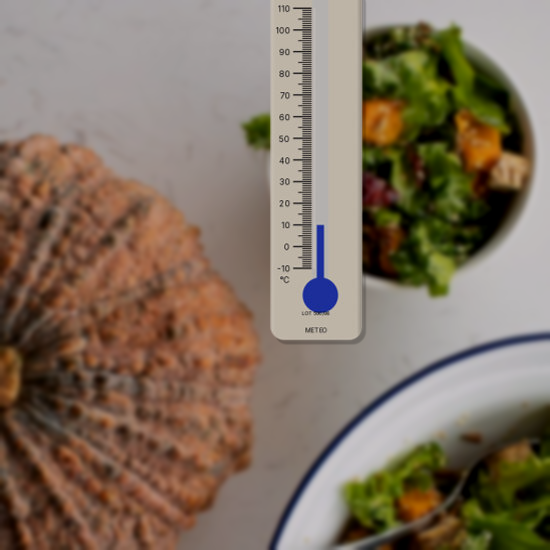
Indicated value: 10 °C
